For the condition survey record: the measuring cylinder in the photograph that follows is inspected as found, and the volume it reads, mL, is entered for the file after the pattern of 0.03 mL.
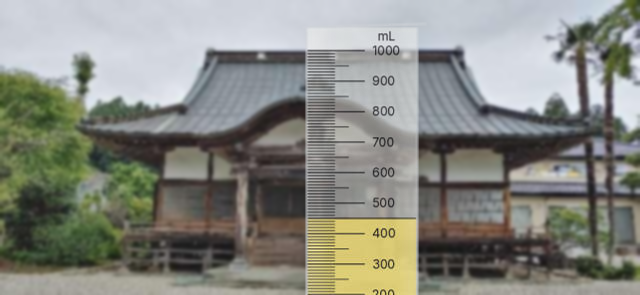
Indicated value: 450 mL
